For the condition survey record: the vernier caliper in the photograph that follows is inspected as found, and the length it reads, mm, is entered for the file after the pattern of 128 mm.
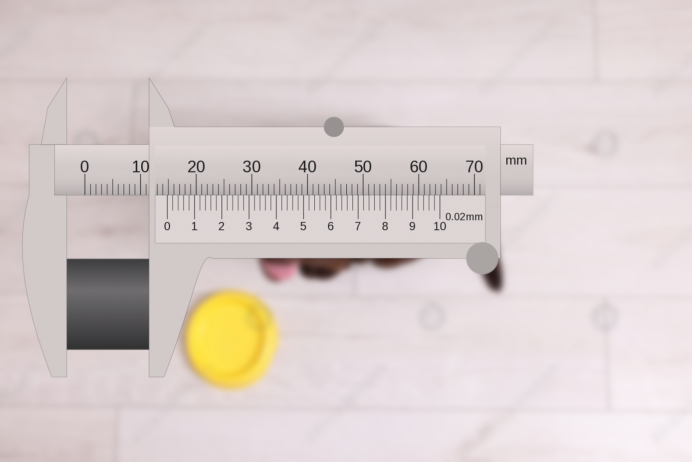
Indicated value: 14.8 mm
